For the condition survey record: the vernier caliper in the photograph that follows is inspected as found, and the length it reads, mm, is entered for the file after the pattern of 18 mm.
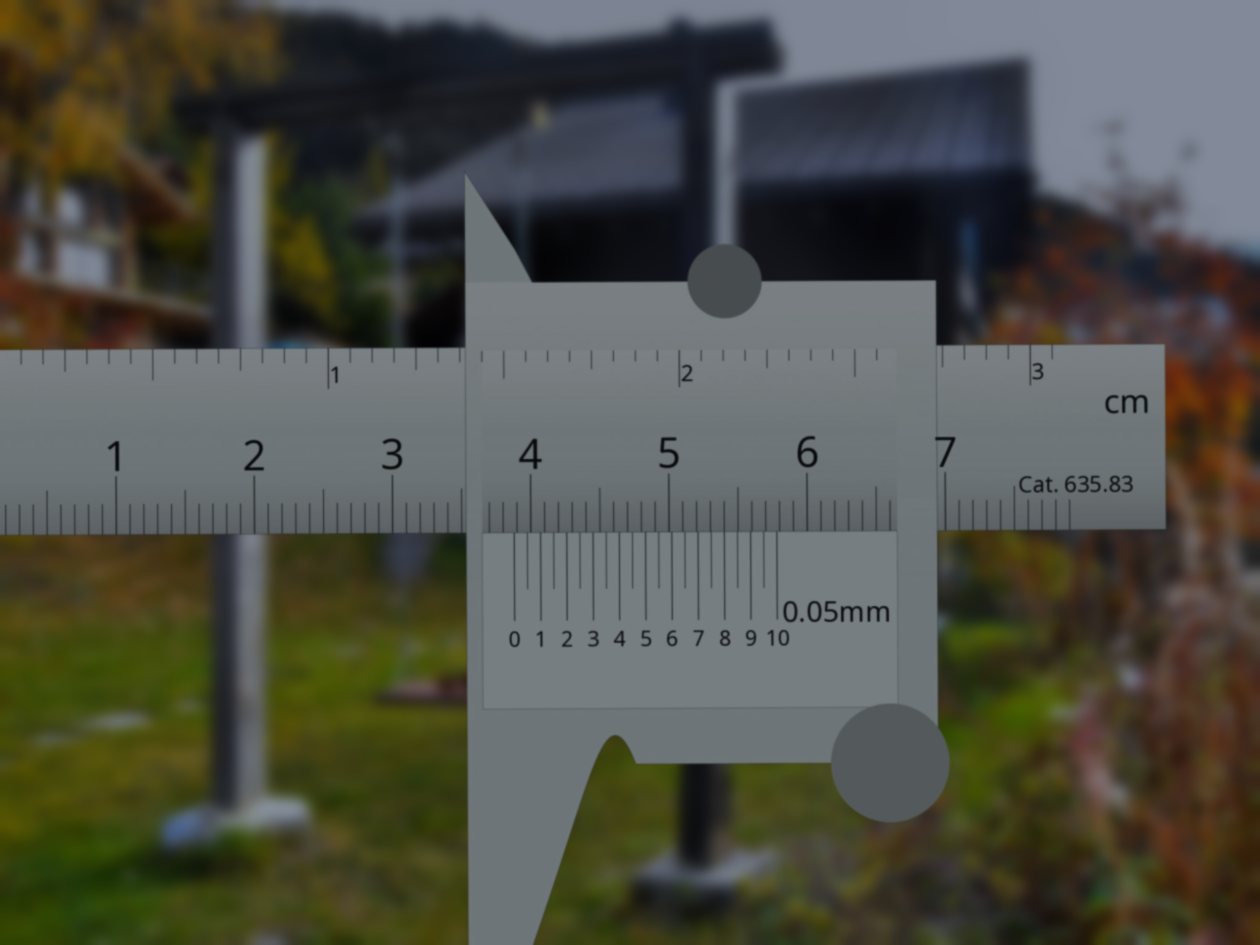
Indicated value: 38.8 mm
